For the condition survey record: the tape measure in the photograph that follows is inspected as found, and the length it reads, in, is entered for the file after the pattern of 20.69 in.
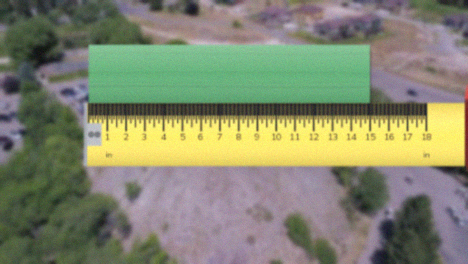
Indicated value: 15 in
